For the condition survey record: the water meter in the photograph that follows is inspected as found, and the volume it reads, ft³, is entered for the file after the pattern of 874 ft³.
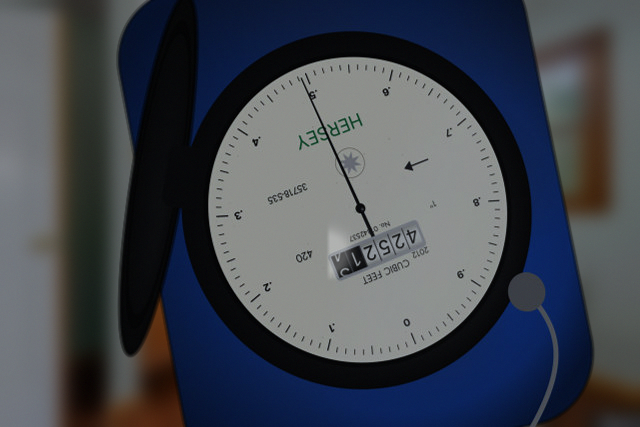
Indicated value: 425213.49 ft³
